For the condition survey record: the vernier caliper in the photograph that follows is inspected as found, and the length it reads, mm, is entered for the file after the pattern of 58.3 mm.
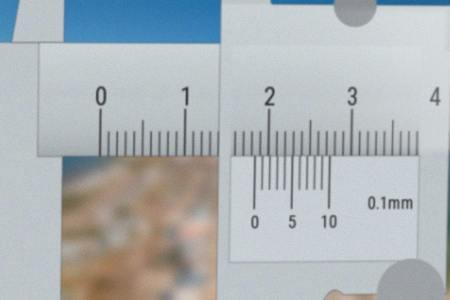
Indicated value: 18.4 mm
